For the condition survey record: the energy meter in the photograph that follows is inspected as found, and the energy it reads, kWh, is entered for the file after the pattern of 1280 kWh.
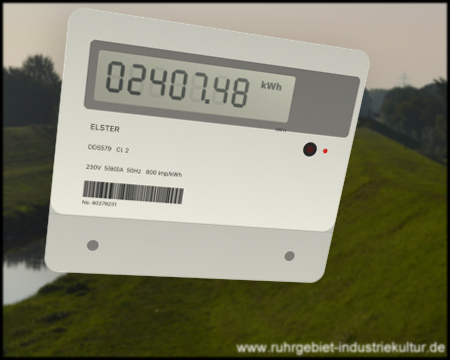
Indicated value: 2407.48 kWh
